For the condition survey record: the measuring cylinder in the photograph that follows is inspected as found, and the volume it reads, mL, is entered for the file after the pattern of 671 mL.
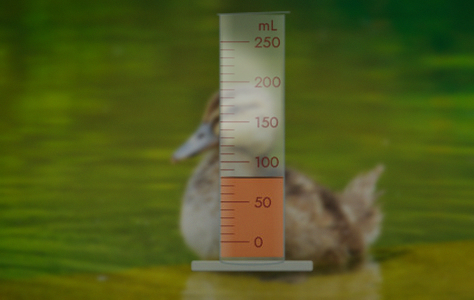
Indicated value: 80 mL
